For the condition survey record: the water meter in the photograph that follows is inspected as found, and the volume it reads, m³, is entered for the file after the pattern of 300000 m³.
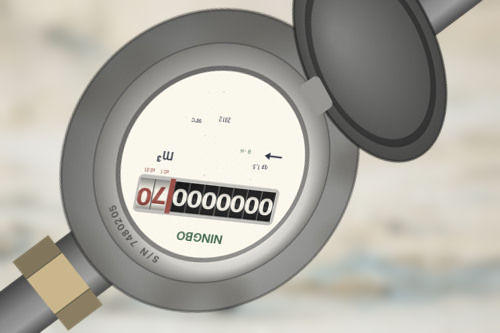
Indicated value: 0.70 m³
